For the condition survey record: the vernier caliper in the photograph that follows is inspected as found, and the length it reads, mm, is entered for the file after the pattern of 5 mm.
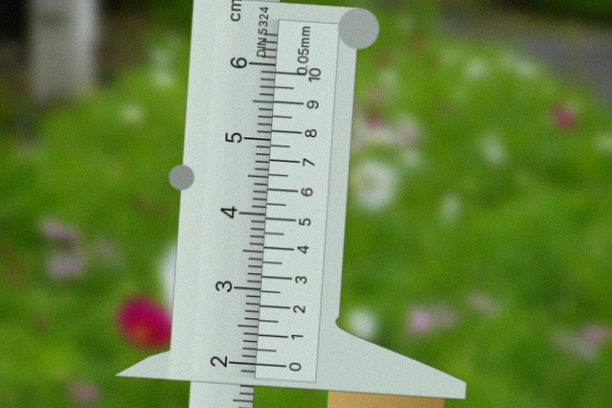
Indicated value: 20.0 mm
